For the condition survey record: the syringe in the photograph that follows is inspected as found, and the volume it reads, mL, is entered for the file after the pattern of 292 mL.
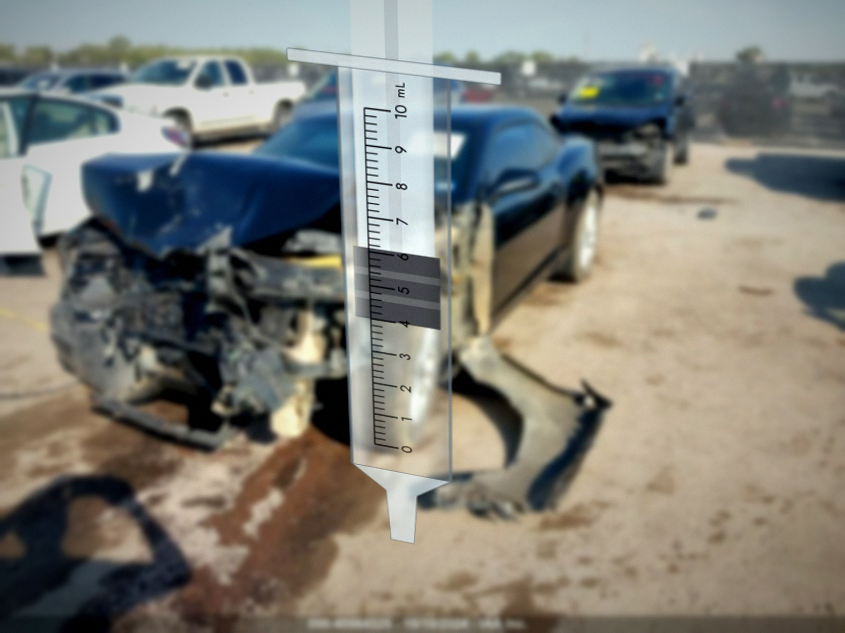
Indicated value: 4 mL
